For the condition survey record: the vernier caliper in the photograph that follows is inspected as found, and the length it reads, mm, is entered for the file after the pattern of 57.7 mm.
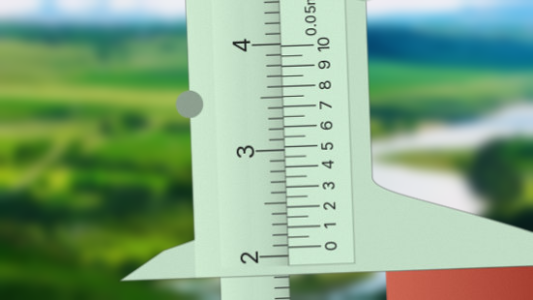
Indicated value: 20.8 mm
